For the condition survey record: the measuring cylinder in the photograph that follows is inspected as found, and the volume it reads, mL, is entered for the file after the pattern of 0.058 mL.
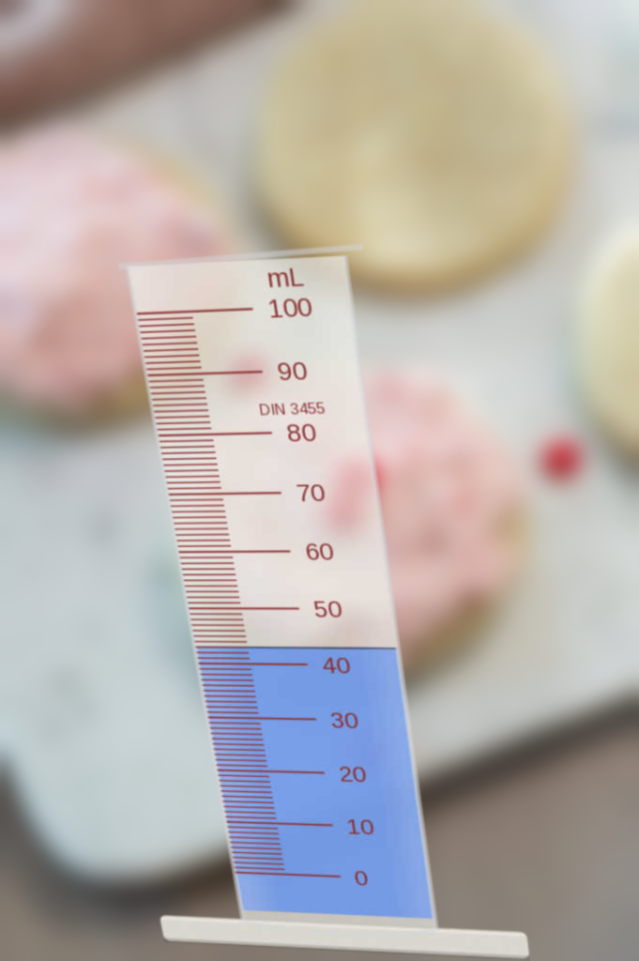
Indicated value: 43 mL
